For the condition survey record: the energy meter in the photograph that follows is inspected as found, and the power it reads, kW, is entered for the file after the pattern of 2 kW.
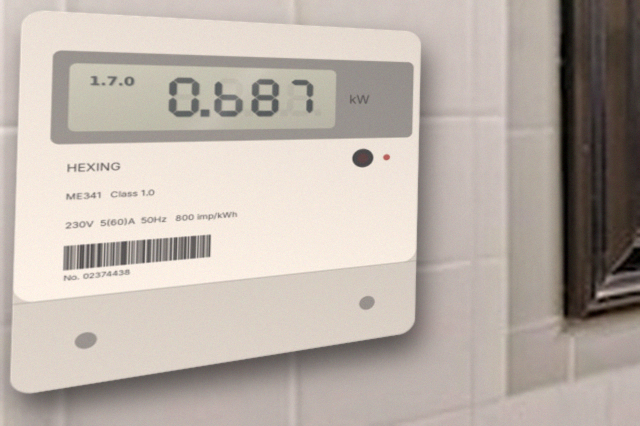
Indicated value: 0.687 kW
